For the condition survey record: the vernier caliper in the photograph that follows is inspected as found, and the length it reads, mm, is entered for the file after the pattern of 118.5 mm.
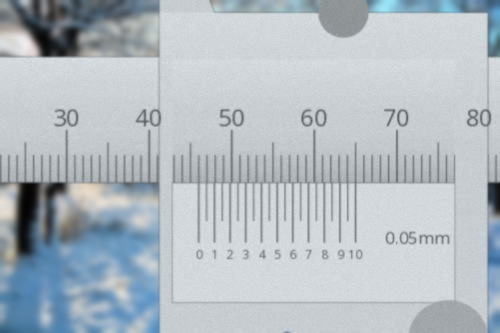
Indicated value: 46.0 mm
